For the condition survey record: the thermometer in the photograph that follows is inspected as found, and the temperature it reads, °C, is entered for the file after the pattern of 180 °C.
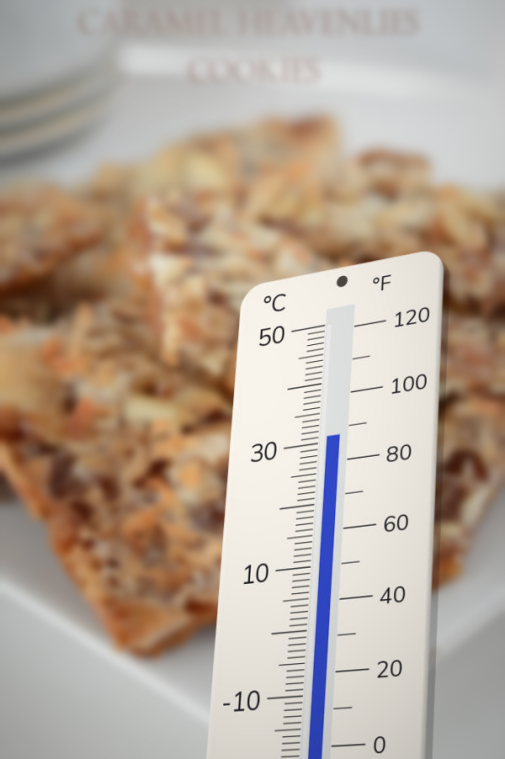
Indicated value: 31 °C
